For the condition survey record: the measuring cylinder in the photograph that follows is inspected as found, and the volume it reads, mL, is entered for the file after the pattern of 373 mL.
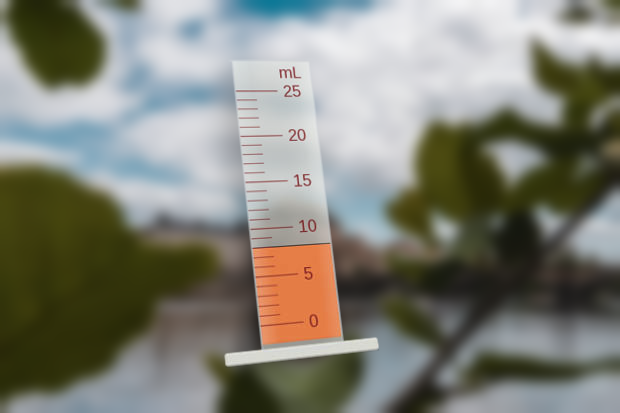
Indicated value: 8 mL
